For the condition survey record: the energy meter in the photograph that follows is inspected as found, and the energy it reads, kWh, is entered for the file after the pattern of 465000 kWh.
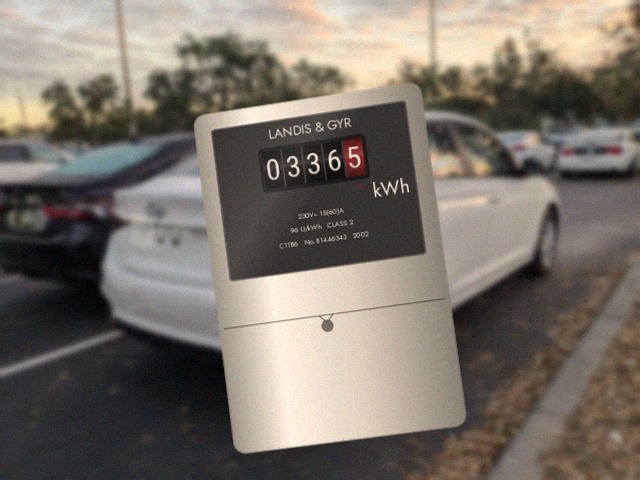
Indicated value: 336.5 kWh
